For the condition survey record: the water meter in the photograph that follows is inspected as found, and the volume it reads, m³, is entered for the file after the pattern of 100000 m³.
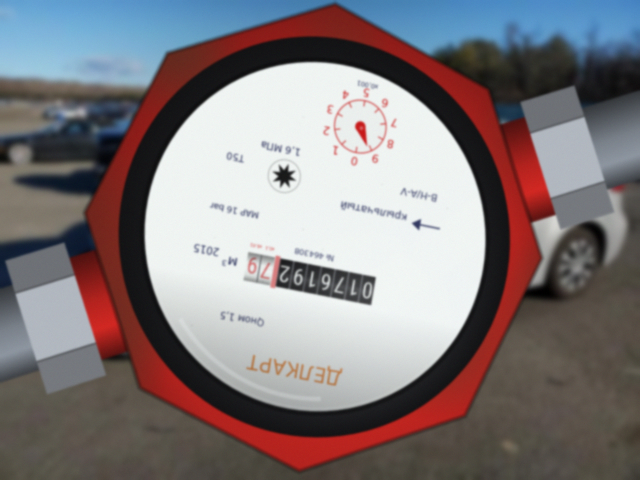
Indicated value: 176192.789 m³
